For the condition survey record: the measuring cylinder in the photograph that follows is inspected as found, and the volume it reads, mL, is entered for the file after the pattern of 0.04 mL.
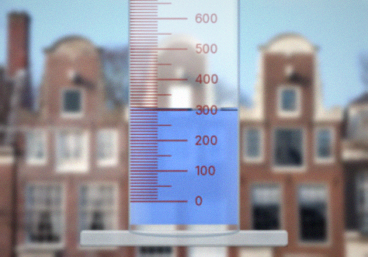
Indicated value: 300 mL
